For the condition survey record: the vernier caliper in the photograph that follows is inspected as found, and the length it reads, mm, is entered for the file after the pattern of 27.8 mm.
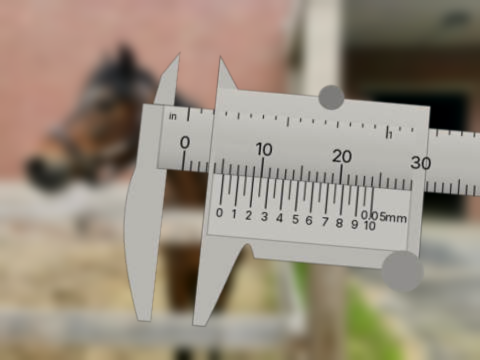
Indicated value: 5.2 mm
